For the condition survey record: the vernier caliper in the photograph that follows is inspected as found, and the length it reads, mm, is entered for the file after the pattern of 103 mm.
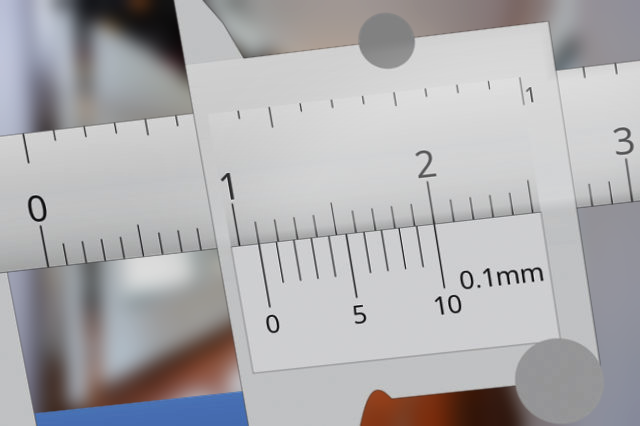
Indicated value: 11.0 mm
